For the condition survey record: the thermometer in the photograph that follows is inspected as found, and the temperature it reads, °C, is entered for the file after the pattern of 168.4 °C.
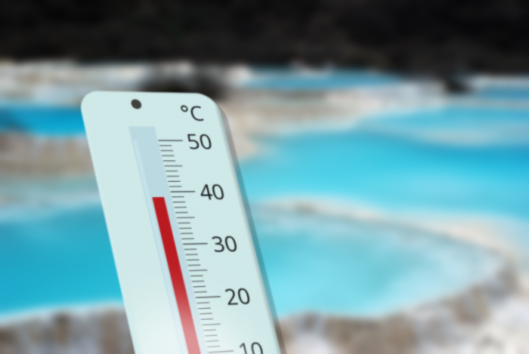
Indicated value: 39 °C
